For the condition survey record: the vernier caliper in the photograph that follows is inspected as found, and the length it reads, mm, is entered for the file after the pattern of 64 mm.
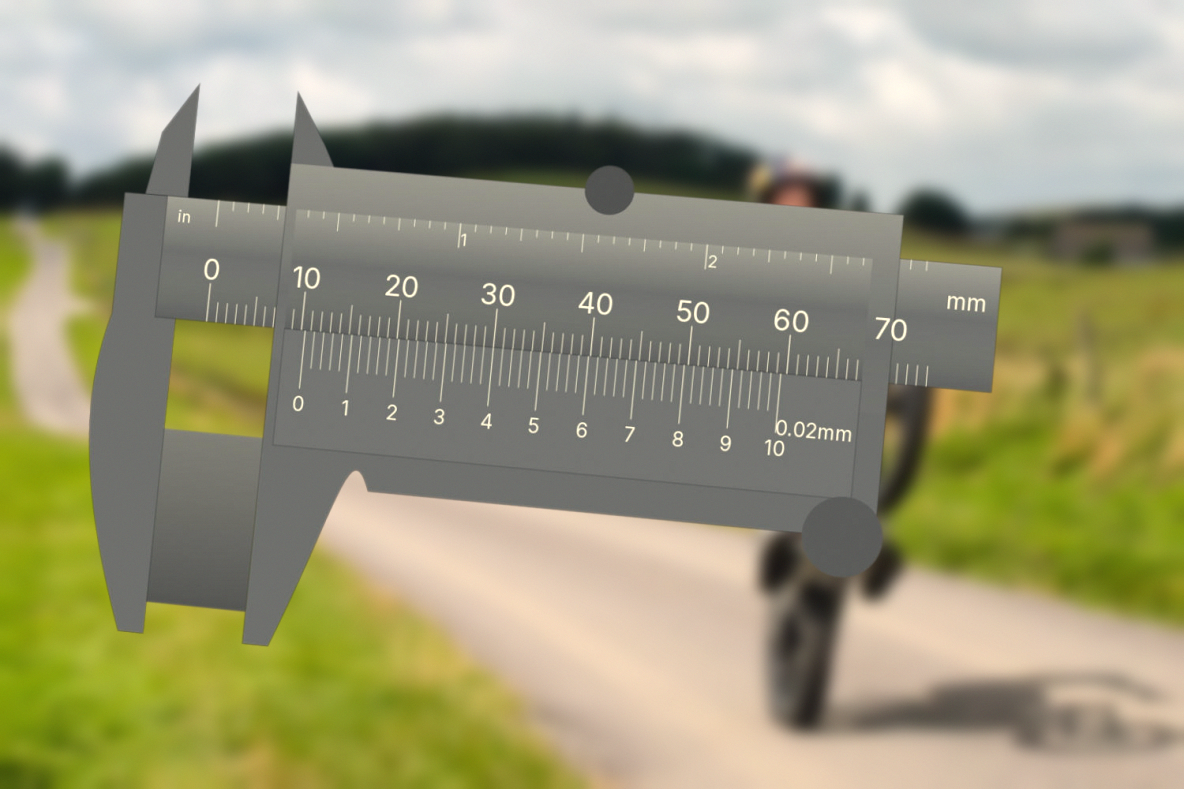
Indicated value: 10.4 mm
